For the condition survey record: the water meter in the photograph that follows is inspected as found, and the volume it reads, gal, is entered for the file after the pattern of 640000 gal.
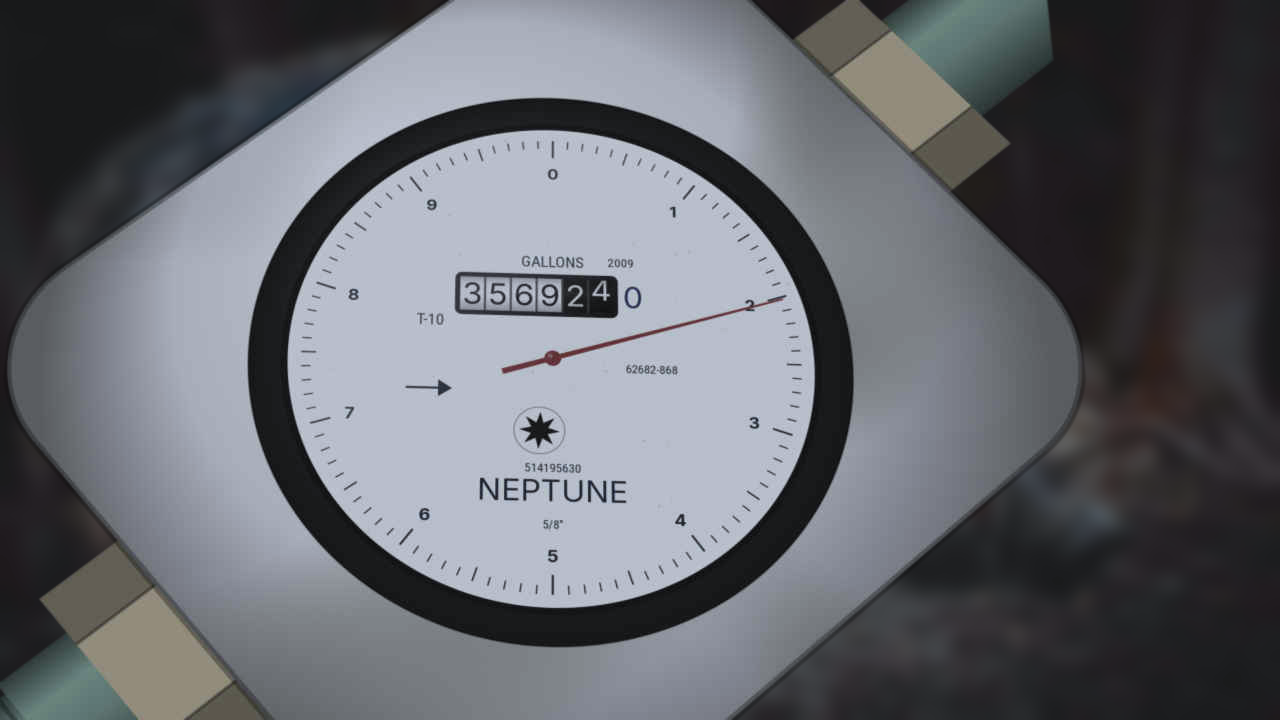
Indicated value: 3569242.0 gal
